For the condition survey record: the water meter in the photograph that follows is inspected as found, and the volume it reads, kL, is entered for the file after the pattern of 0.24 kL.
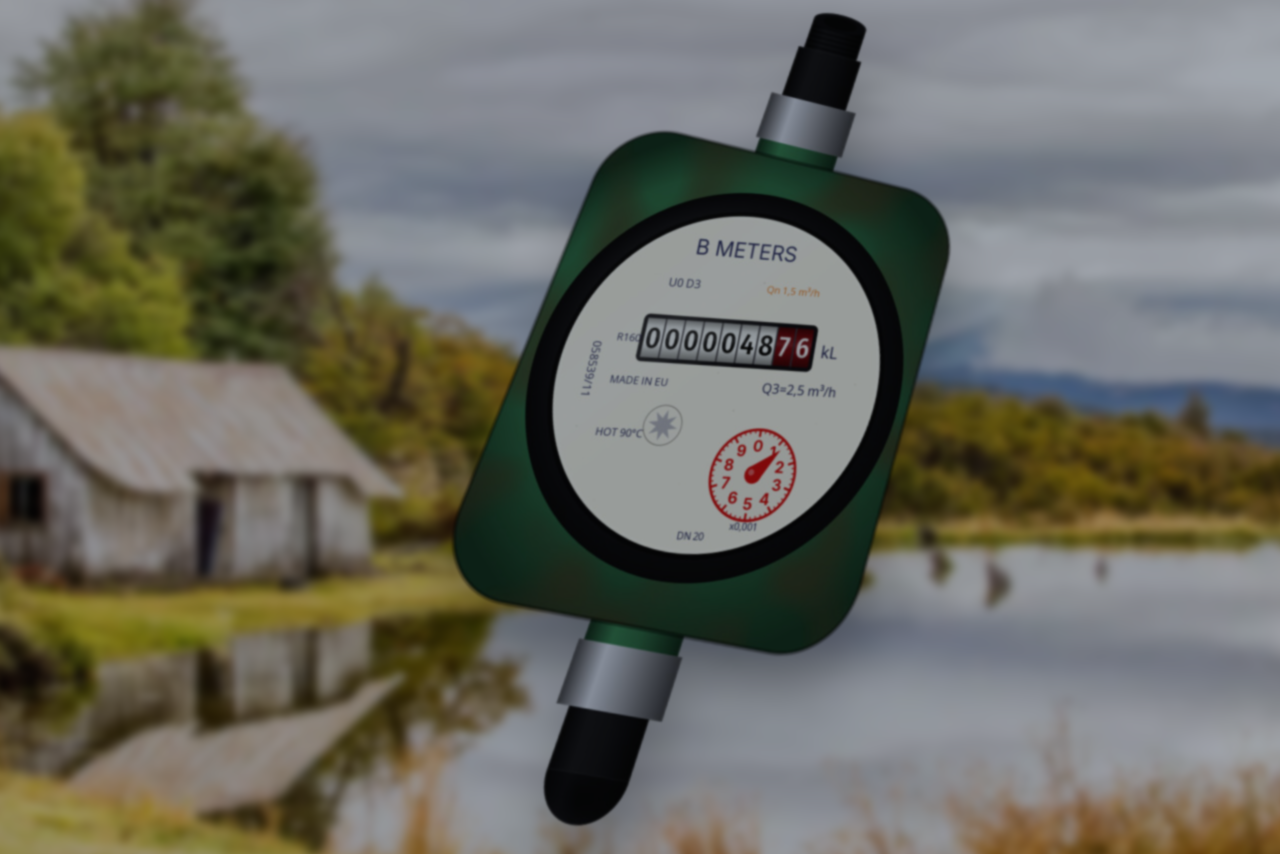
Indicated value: 48.761 kL
